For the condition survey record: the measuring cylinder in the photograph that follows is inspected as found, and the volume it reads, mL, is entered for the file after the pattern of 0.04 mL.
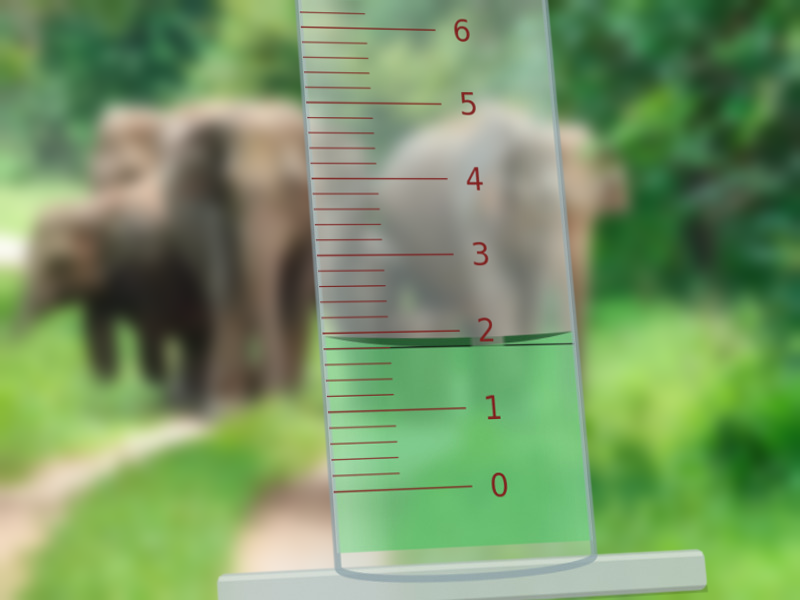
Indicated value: 1.8 mL
